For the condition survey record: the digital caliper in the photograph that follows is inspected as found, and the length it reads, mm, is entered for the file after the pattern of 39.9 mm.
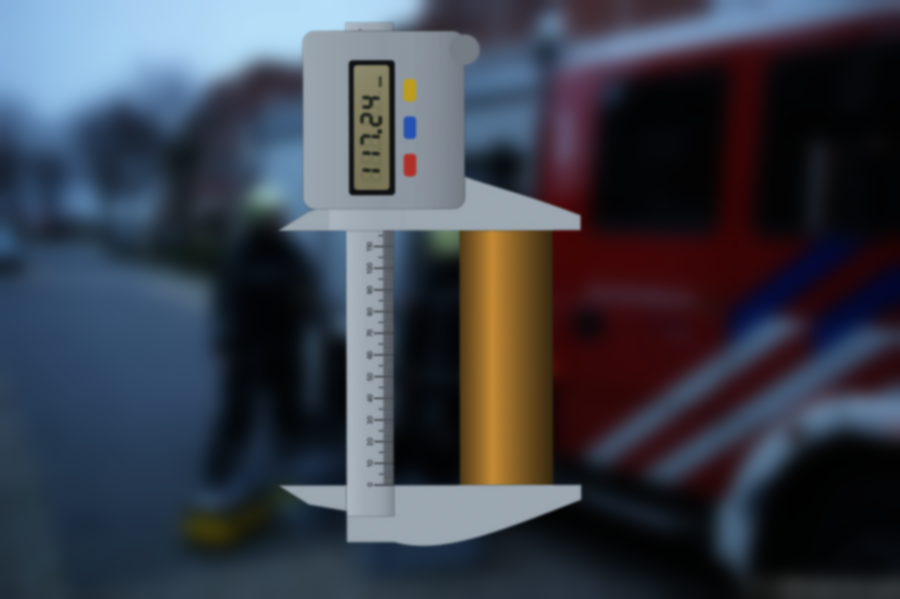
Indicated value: 117.24 mm
